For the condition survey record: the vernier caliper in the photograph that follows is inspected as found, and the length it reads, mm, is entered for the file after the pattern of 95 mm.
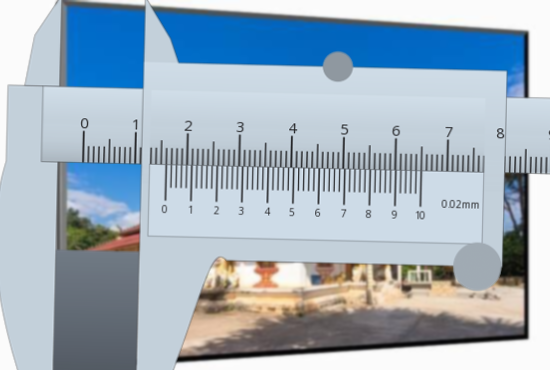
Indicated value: 16.0 mm
